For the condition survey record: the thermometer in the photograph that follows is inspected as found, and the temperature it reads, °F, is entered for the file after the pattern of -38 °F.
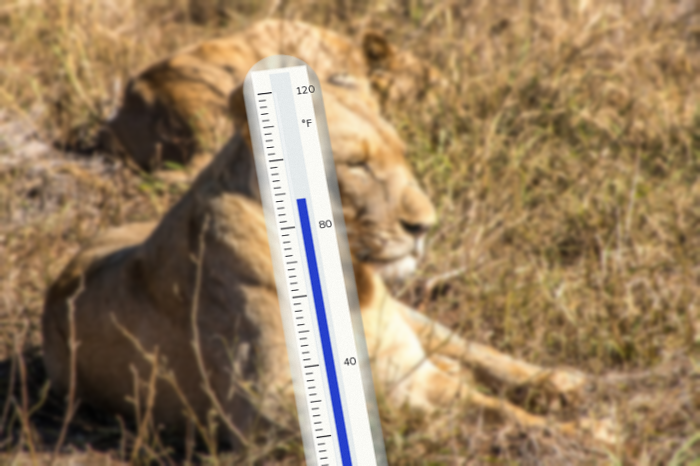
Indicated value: 88 °F
